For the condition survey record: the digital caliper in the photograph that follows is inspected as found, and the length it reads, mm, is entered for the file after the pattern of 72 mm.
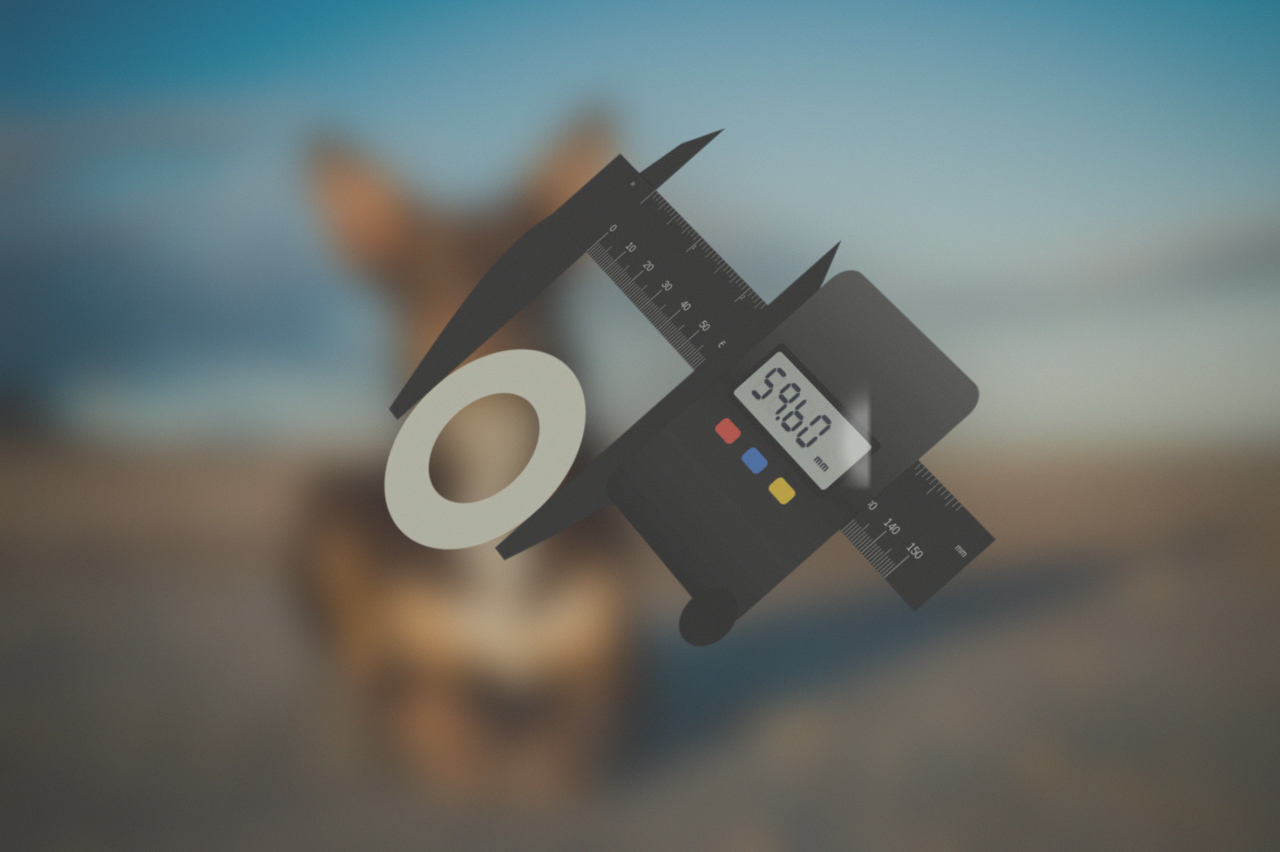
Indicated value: 59.60 mm
